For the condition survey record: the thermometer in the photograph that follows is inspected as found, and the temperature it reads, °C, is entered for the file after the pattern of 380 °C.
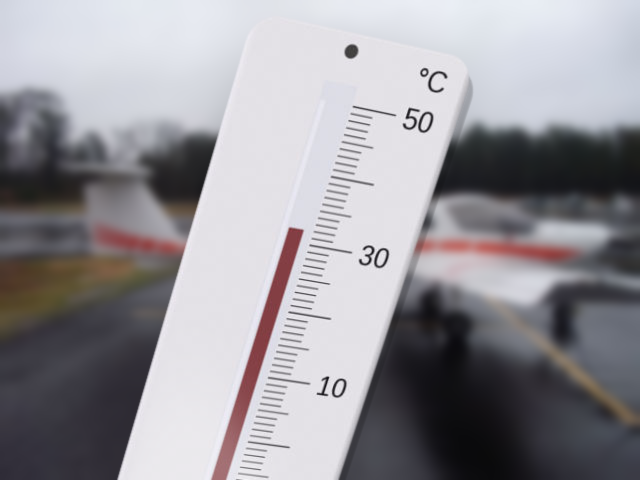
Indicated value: 32 °C
